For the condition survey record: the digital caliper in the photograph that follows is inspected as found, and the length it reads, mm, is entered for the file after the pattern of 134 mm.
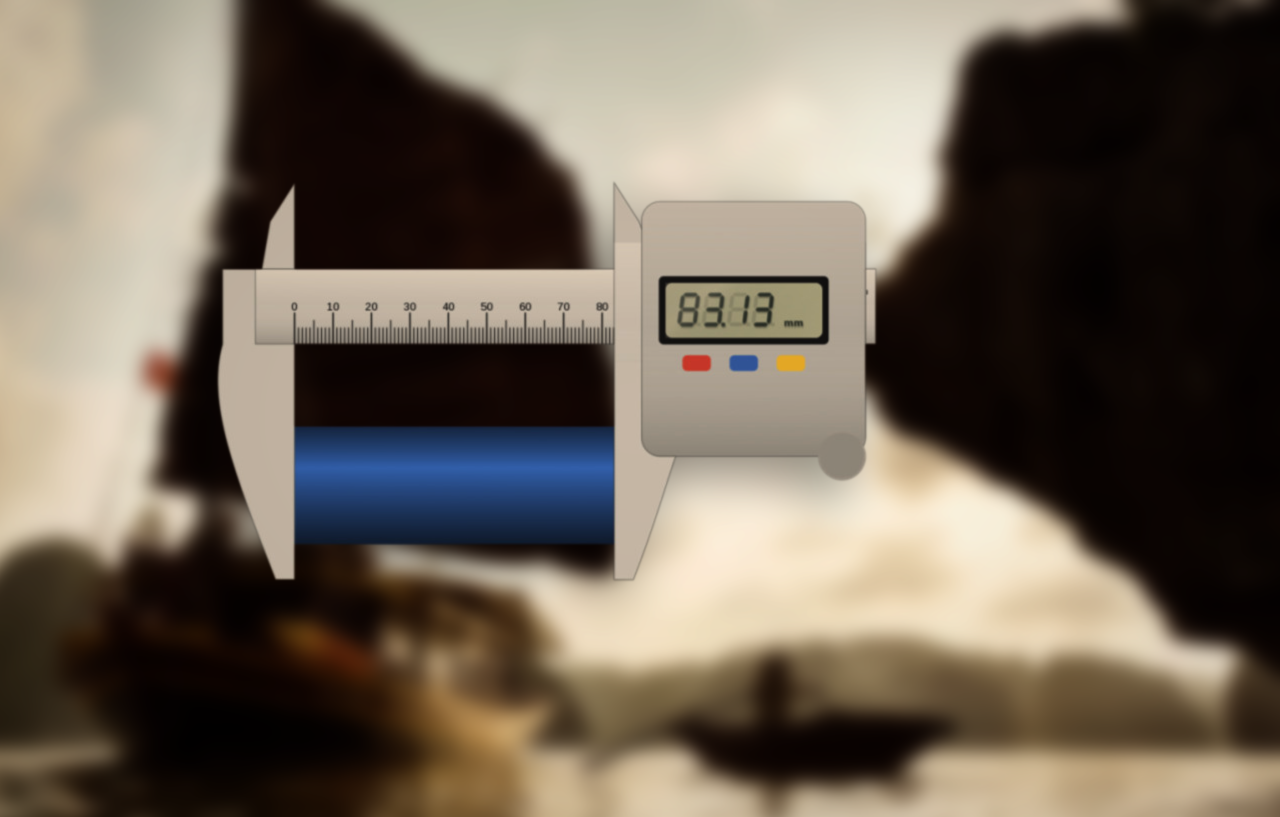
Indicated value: 83.13 mm
